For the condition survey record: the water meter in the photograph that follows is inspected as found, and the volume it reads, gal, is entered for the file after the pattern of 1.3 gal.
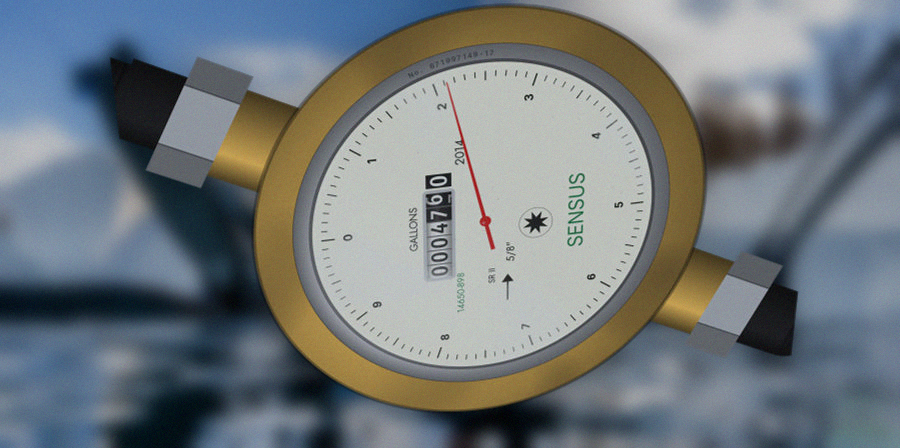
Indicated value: 4762.1 gal
